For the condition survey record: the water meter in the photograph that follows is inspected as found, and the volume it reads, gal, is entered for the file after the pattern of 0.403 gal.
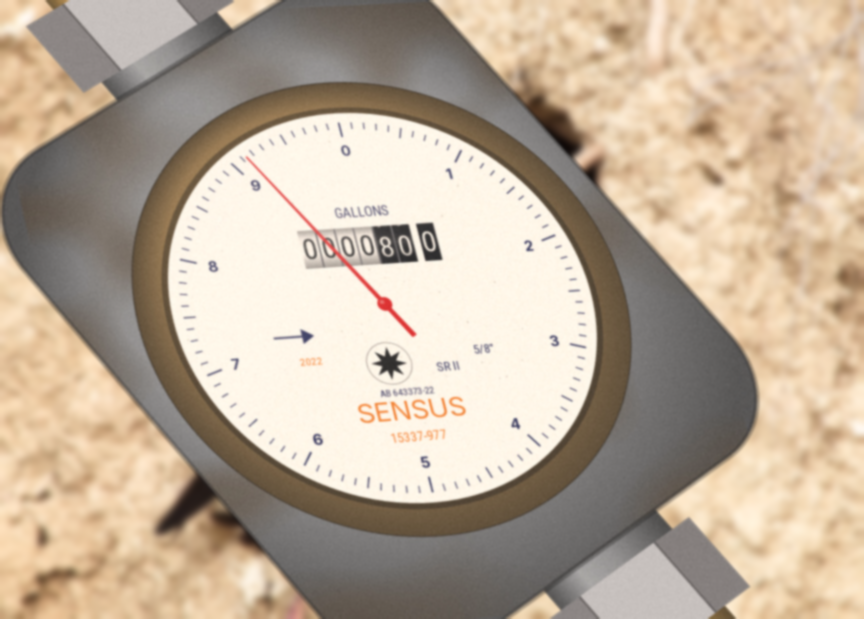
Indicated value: 799.1 gal
